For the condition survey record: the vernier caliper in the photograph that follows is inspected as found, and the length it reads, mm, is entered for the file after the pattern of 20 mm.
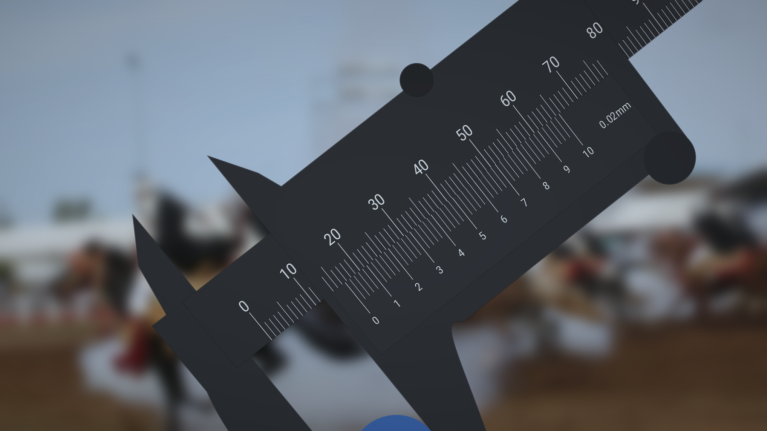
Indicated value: 16.6 mm
